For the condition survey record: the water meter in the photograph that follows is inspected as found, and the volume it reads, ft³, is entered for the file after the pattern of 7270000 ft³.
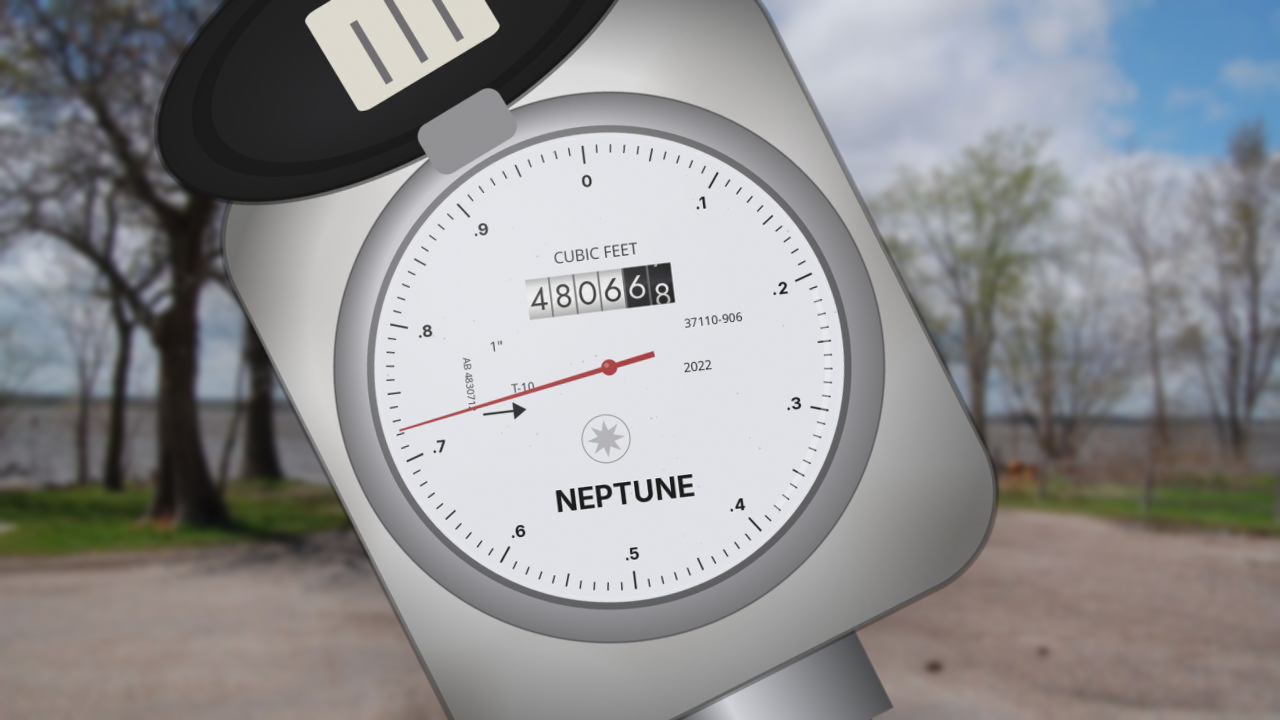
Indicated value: 480667.72 ft³
